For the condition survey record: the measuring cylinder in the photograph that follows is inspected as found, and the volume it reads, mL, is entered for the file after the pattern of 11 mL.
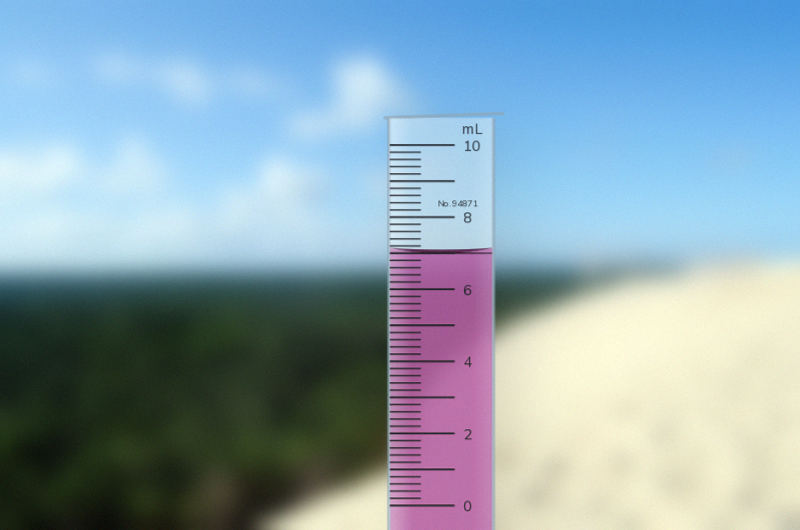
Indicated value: 7 mL
